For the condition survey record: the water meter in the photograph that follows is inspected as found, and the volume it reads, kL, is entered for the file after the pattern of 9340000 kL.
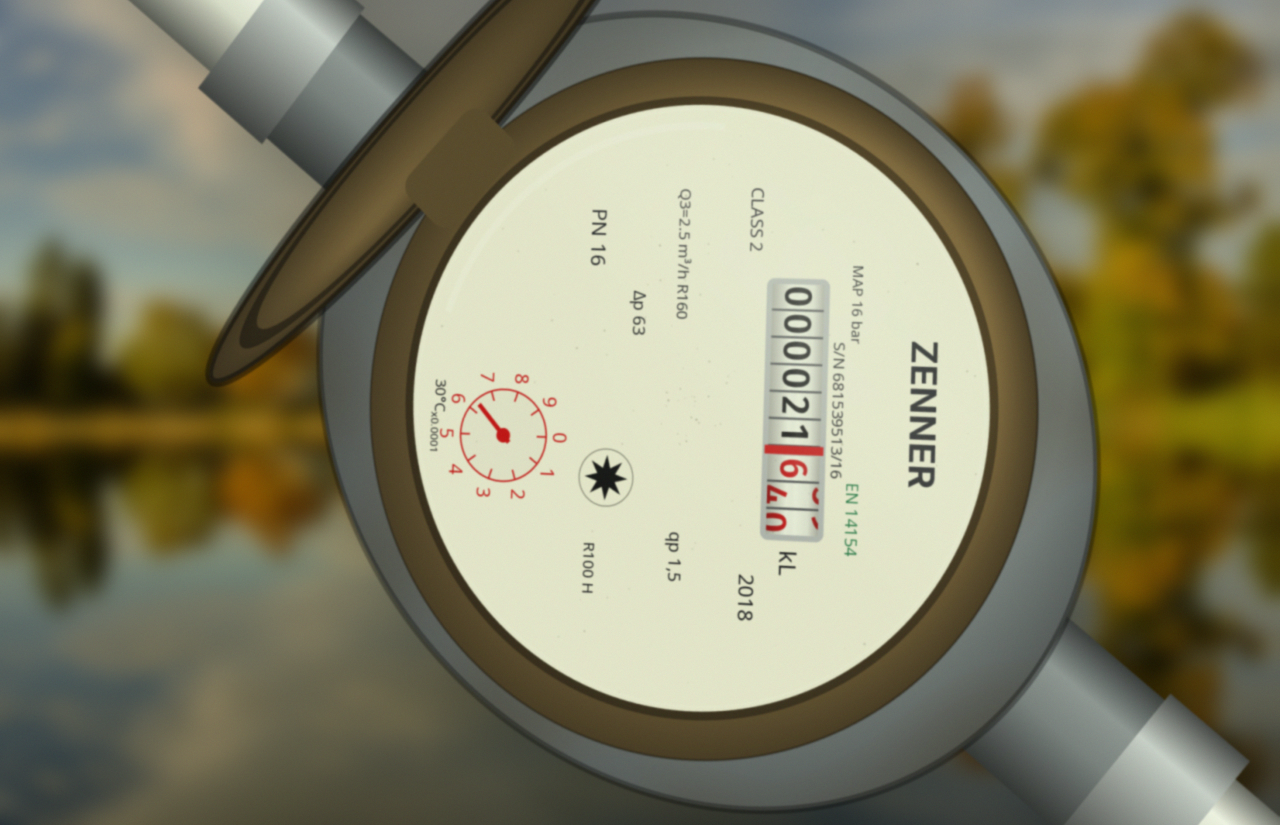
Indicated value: 21.6396 kL
